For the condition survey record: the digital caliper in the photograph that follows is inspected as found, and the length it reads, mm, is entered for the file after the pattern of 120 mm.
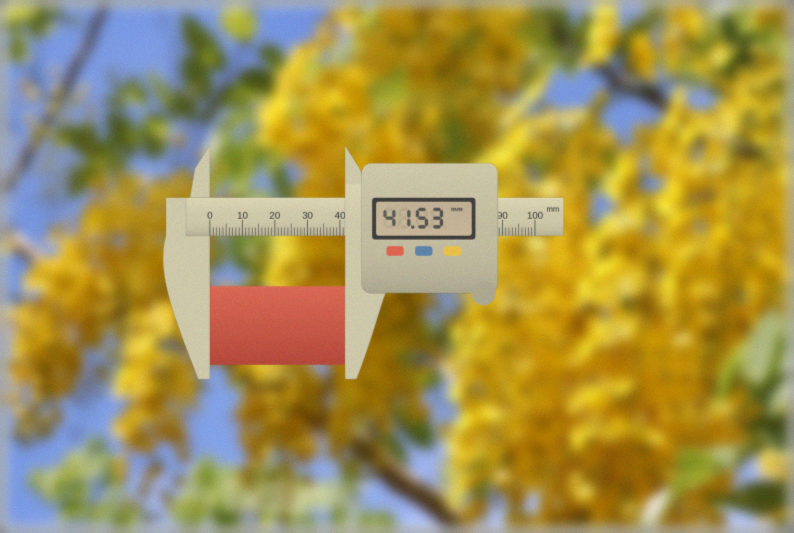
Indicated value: 41.53 mm
